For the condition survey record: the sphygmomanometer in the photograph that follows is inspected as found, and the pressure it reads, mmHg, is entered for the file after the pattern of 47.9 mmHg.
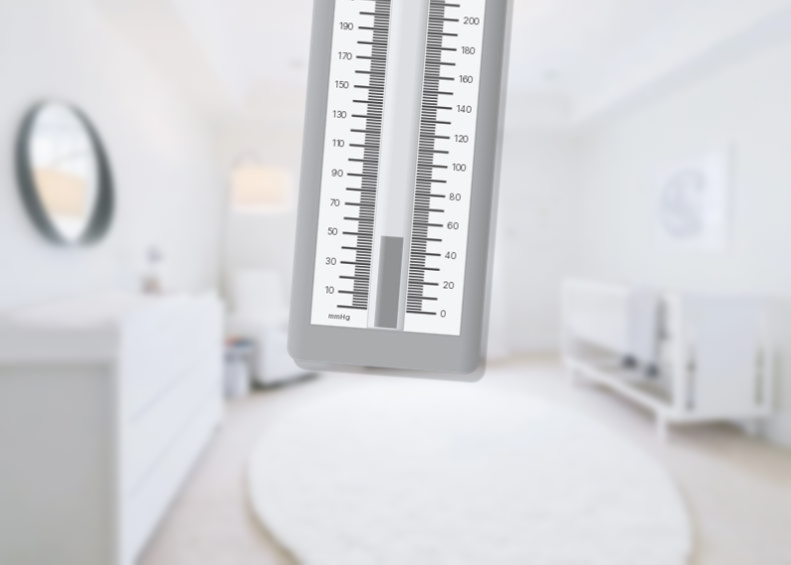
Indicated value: 50 mmHg
